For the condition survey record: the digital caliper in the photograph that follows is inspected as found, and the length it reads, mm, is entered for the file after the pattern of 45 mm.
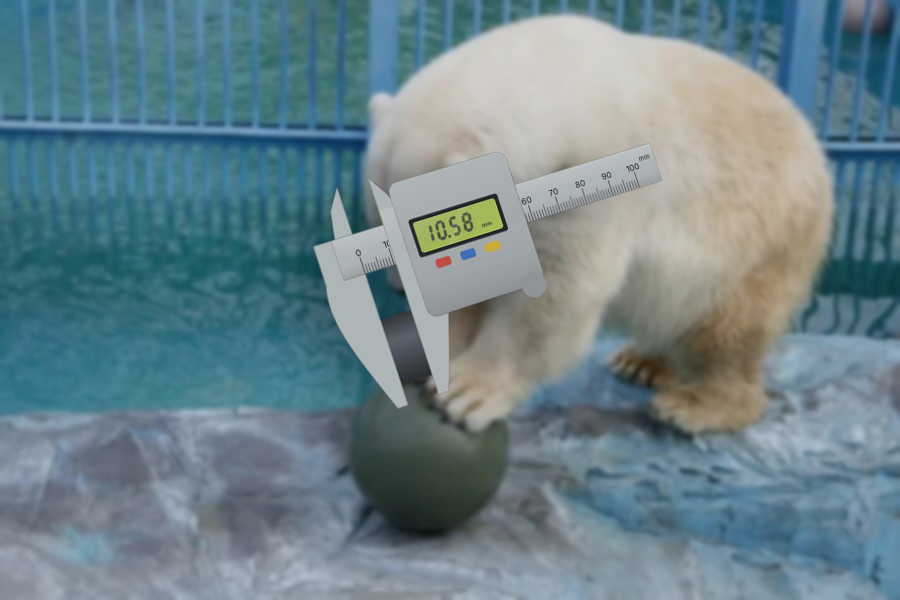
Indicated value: 10.58 mm
